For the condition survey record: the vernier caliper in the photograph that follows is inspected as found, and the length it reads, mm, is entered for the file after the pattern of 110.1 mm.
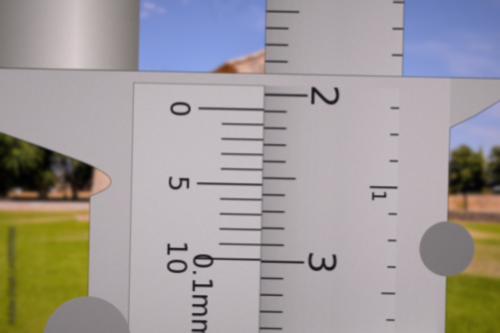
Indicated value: 20.9 mm
